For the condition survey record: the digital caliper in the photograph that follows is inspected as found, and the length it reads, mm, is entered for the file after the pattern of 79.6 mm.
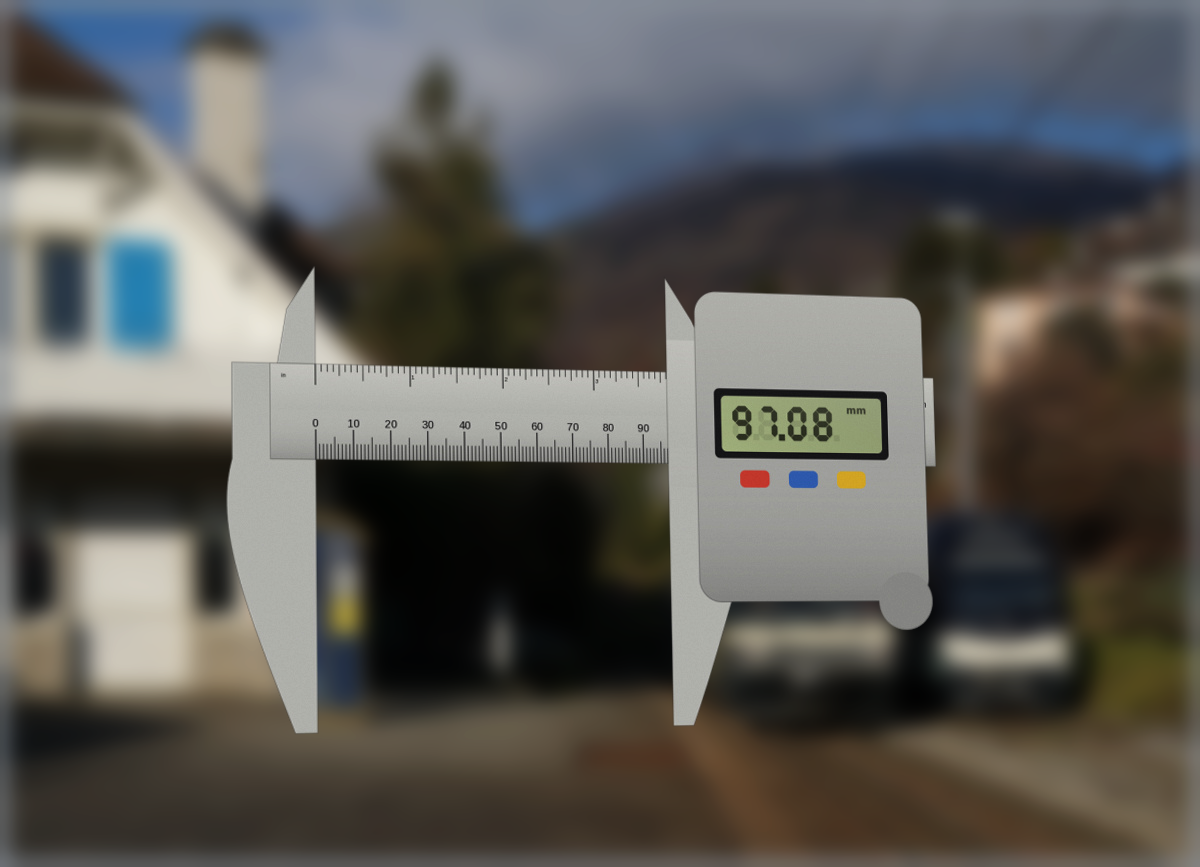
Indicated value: 97.08 mm
